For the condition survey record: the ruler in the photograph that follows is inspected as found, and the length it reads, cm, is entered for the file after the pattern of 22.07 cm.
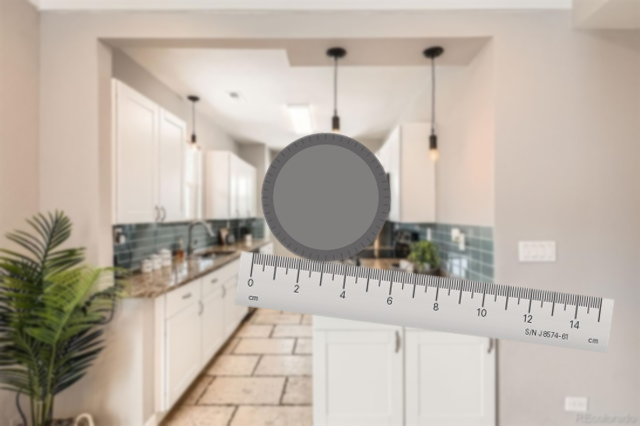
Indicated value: 5.5 cm
